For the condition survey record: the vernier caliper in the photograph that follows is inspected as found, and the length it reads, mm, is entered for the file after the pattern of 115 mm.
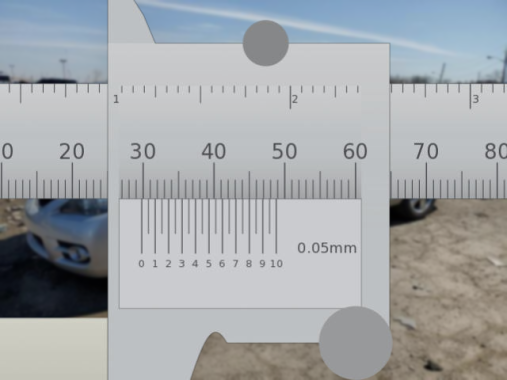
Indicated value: 29.8 mm
